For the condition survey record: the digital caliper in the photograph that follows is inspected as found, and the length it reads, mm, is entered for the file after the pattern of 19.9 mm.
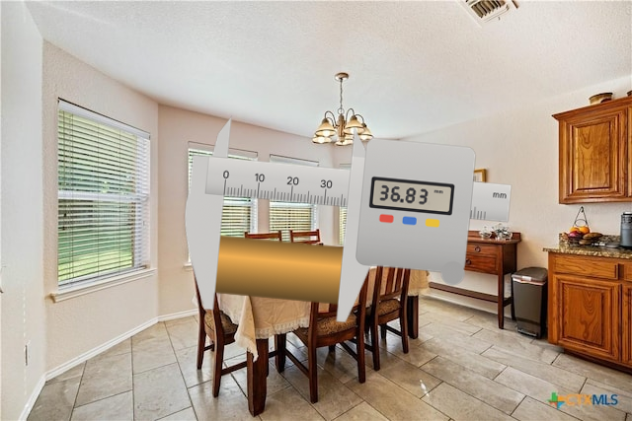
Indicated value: 36.83 mm
